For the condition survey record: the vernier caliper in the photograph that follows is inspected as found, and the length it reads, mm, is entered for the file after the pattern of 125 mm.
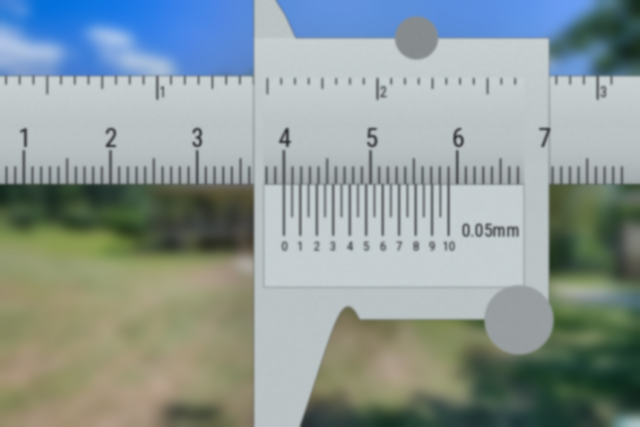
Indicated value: 40.0 mm
